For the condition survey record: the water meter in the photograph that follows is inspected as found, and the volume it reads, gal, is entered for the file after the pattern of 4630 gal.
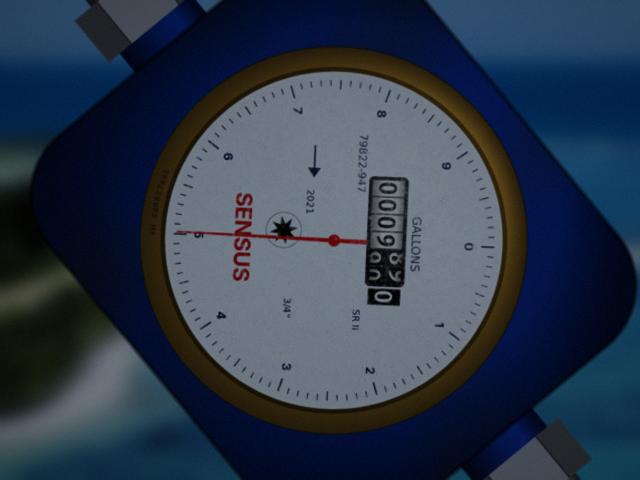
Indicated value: 9895.0 gal
